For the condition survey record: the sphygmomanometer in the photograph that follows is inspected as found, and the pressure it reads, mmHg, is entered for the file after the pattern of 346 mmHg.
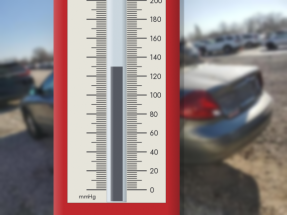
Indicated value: 130 mmHg
